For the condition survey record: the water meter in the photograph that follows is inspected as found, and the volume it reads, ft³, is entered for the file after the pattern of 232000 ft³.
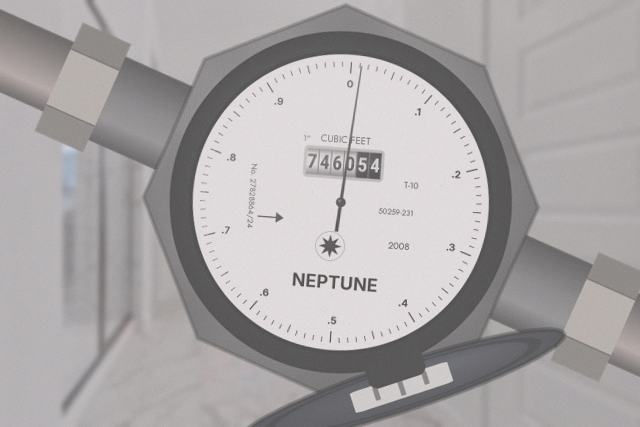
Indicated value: 746054.01 ft³
